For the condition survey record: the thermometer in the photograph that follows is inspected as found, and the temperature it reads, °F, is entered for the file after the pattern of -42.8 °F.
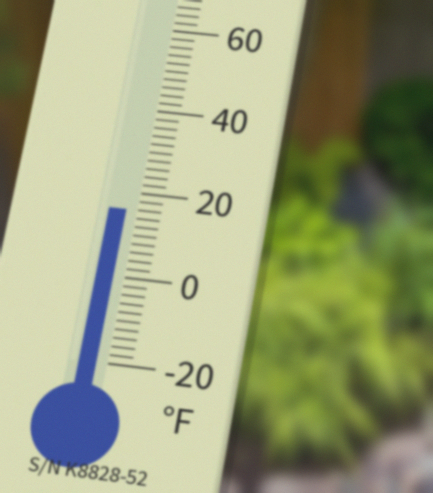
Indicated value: 16 °F
